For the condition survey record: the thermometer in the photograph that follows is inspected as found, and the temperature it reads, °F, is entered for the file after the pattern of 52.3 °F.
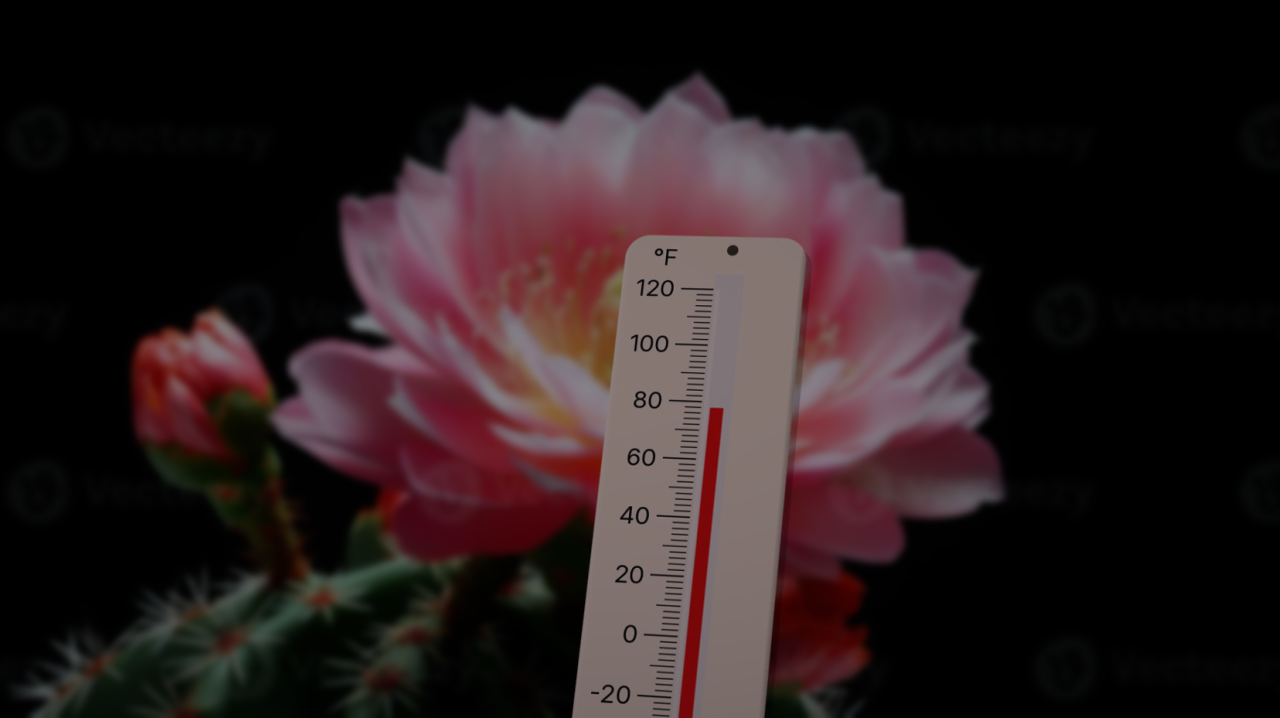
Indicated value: 78 °F
